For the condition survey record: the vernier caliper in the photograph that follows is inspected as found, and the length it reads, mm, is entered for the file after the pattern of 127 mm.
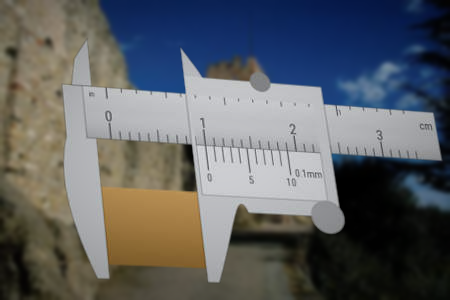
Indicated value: 10.0 mm
